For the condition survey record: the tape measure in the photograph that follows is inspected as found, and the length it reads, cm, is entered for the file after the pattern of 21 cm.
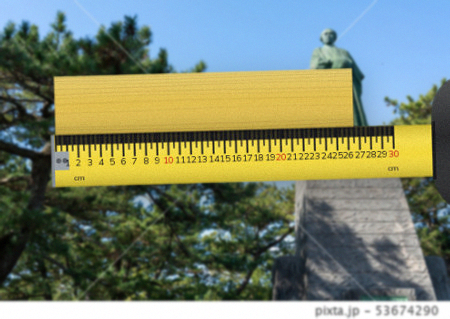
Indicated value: 26.5 cm
